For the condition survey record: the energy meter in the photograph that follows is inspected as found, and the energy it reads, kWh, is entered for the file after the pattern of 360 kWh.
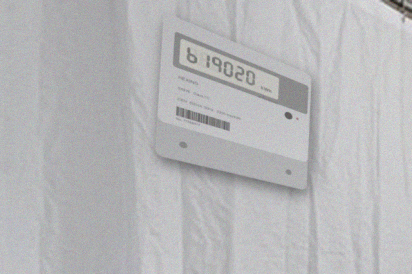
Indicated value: 619020 kWh
